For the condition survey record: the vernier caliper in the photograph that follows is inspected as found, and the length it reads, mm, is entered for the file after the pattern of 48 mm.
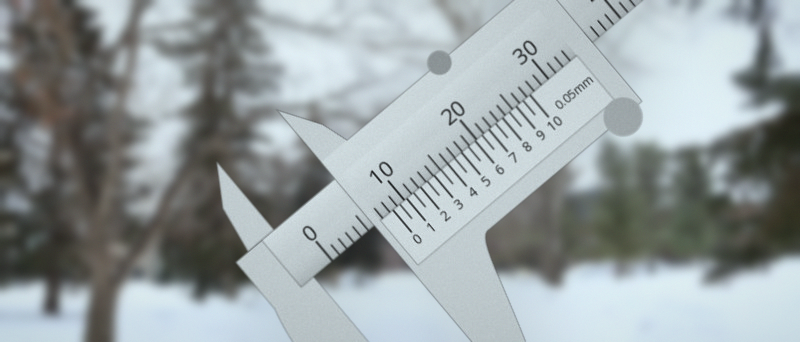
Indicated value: 8.4 mm
